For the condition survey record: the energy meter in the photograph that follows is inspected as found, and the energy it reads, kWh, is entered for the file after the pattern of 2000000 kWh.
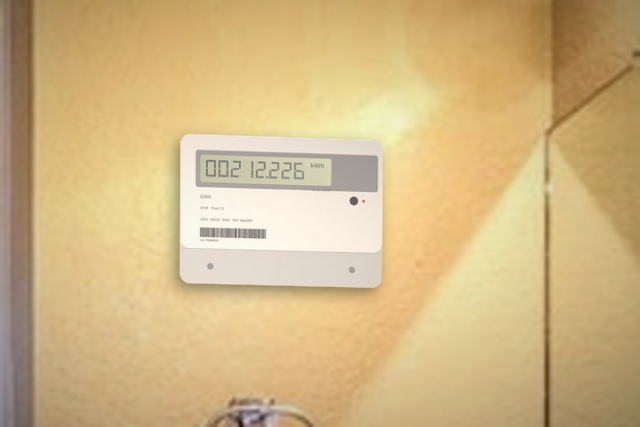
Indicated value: 212.226 kWh
